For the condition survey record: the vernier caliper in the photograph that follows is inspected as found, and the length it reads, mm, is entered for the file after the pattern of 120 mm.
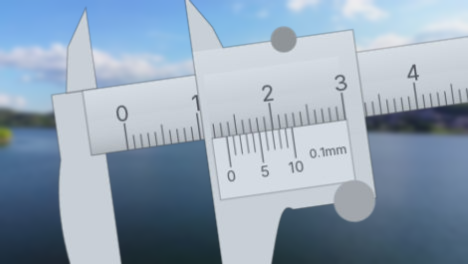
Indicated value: 13.6 mm
